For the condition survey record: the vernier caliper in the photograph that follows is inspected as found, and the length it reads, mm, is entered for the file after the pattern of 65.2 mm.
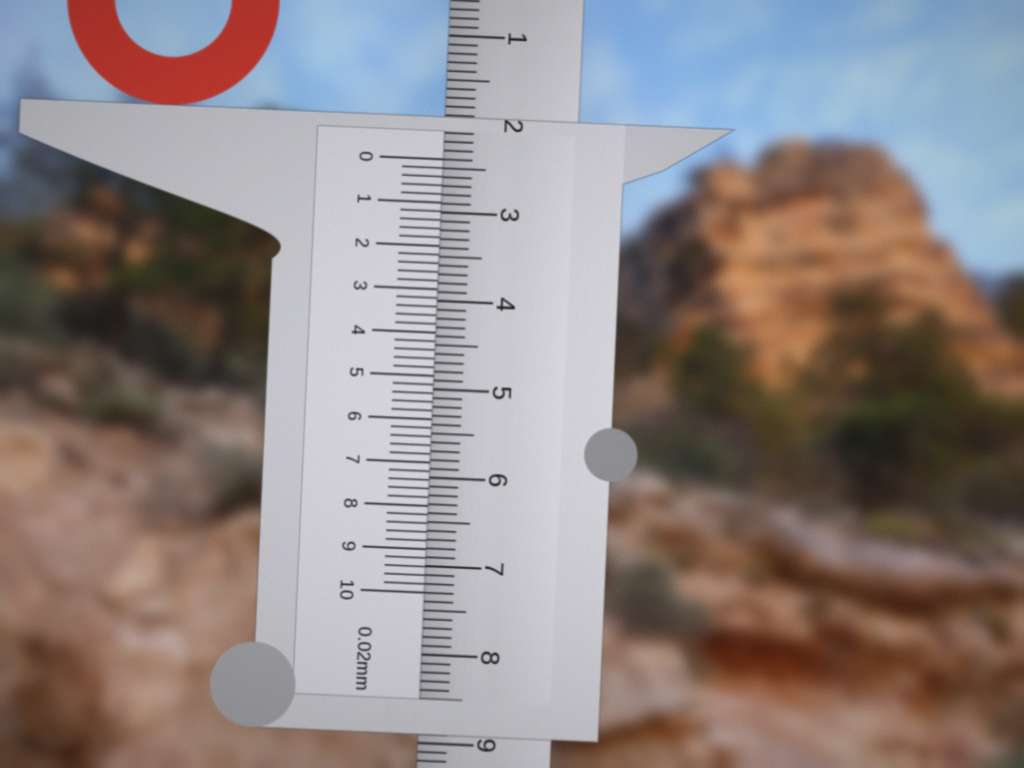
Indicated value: 24.0 mm
